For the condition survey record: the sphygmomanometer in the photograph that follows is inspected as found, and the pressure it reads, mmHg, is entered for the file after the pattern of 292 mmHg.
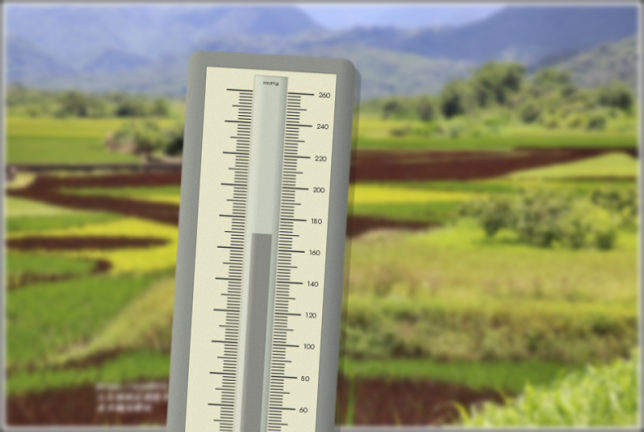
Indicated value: 170 mmHg
